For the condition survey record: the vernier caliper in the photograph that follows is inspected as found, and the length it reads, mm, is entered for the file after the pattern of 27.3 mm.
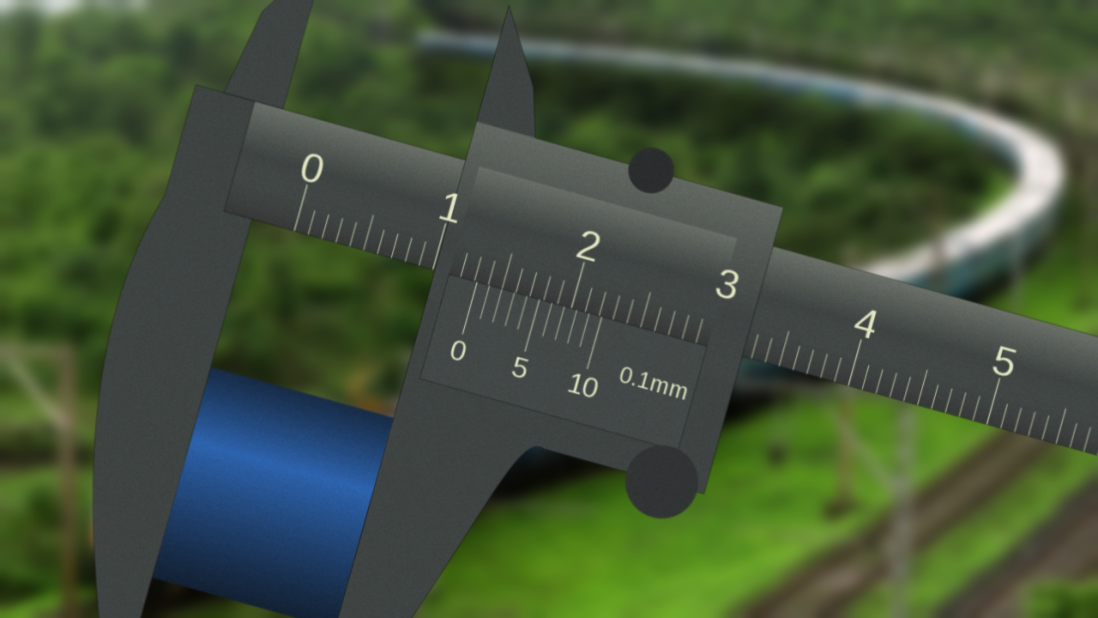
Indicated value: 13.2 mm
